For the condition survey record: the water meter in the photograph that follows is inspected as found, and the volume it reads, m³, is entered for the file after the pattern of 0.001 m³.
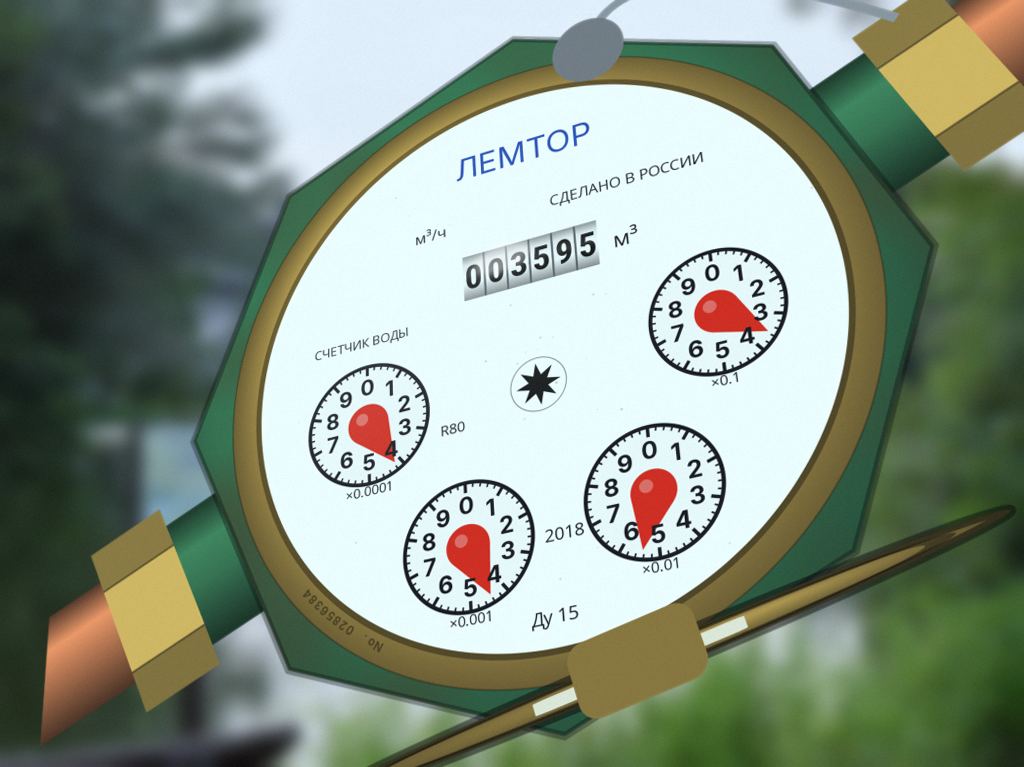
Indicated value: 3595.3544 m³
